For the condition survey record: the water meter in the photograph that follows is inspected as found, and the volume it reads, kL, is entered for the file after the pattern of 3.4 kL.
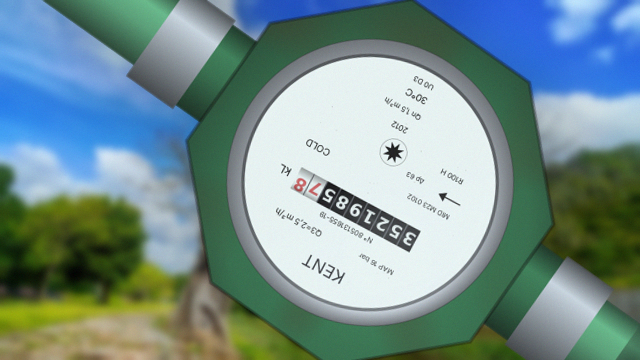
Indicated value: 3521985.78 kL
